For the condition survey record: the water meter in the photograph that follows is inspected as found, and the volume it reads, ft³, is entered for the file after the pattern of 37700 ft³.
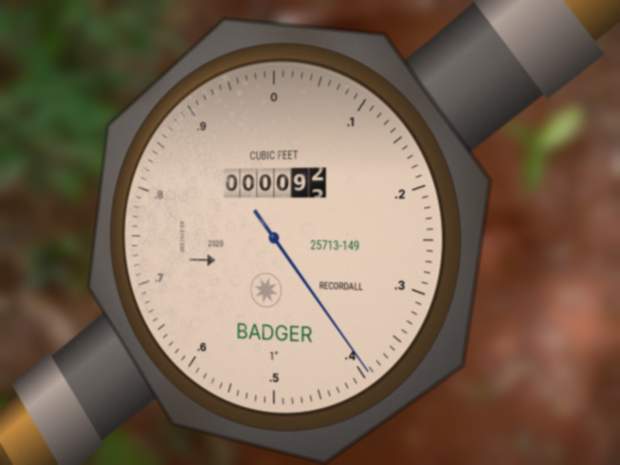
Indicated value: 92.39 ft³
